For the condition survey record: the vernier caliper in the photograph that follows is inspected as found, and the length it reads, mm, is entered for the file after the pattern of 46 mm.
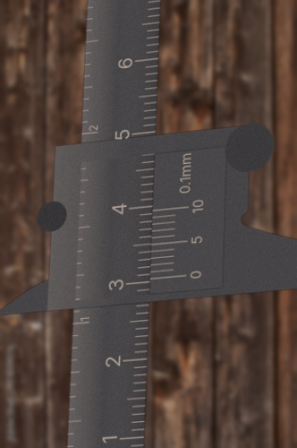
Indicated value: 30.4 mm
